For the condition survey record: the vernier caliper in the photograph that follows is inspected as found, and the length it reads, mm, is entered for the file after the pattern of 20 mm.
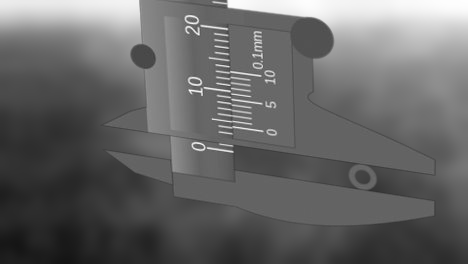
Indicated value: 4.2 mm
